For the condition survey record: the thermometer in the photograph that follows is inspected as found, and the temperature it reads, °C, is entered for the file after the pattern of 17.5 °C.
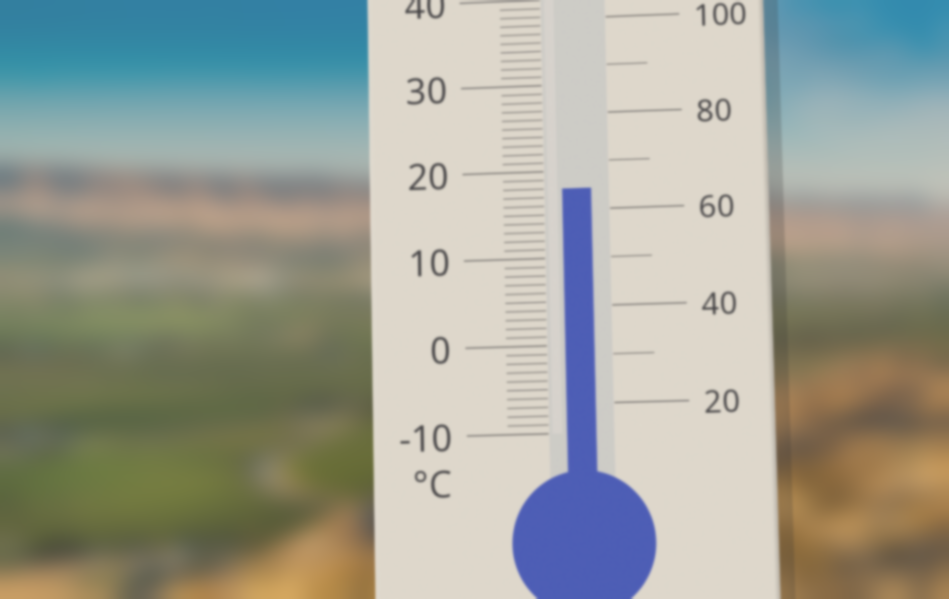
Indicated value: 18 °C
